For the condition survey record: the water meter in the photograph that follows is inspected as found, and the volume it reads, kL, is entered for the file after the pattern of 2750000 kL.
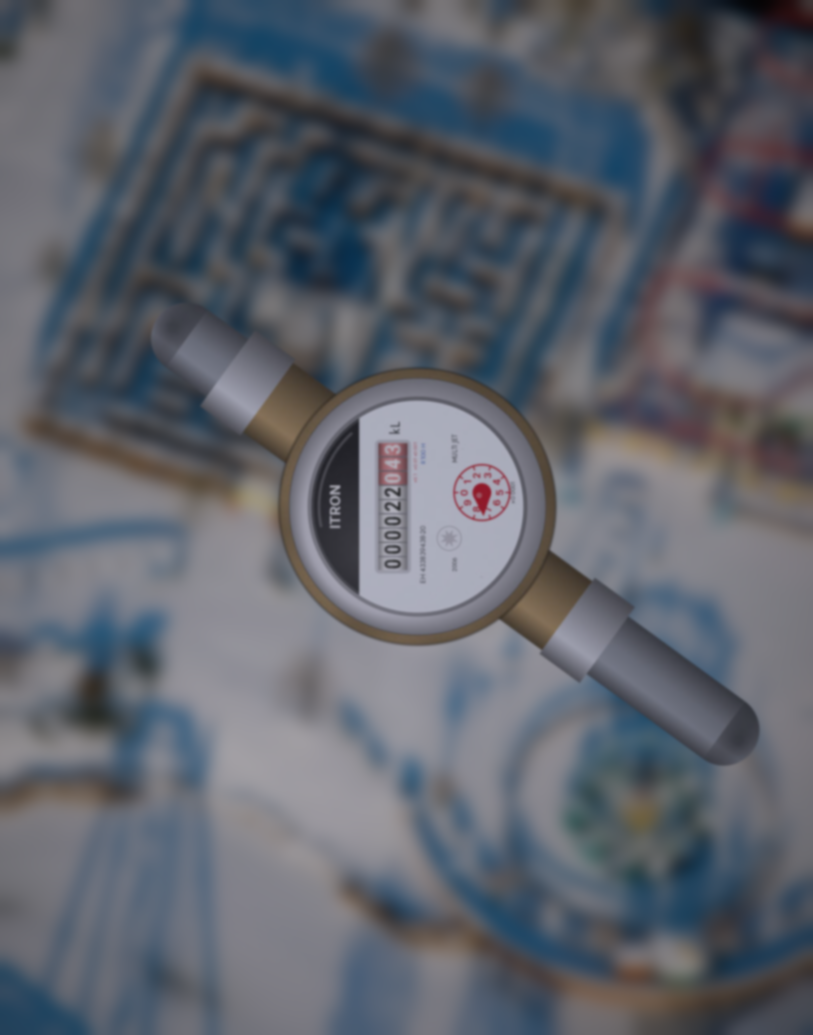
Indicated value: 22.0437 kL
